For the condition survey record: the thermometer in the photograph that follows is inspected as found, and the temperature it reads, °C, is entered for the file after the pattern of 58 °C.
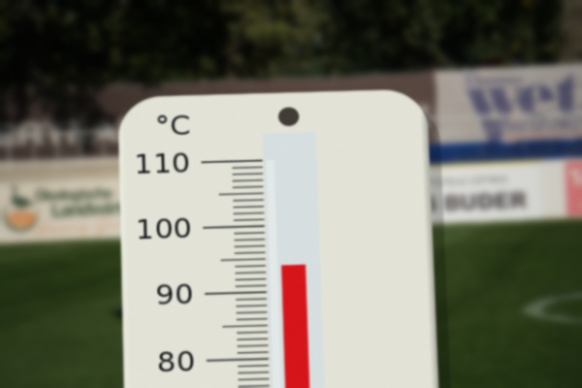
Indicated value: 94 °C
